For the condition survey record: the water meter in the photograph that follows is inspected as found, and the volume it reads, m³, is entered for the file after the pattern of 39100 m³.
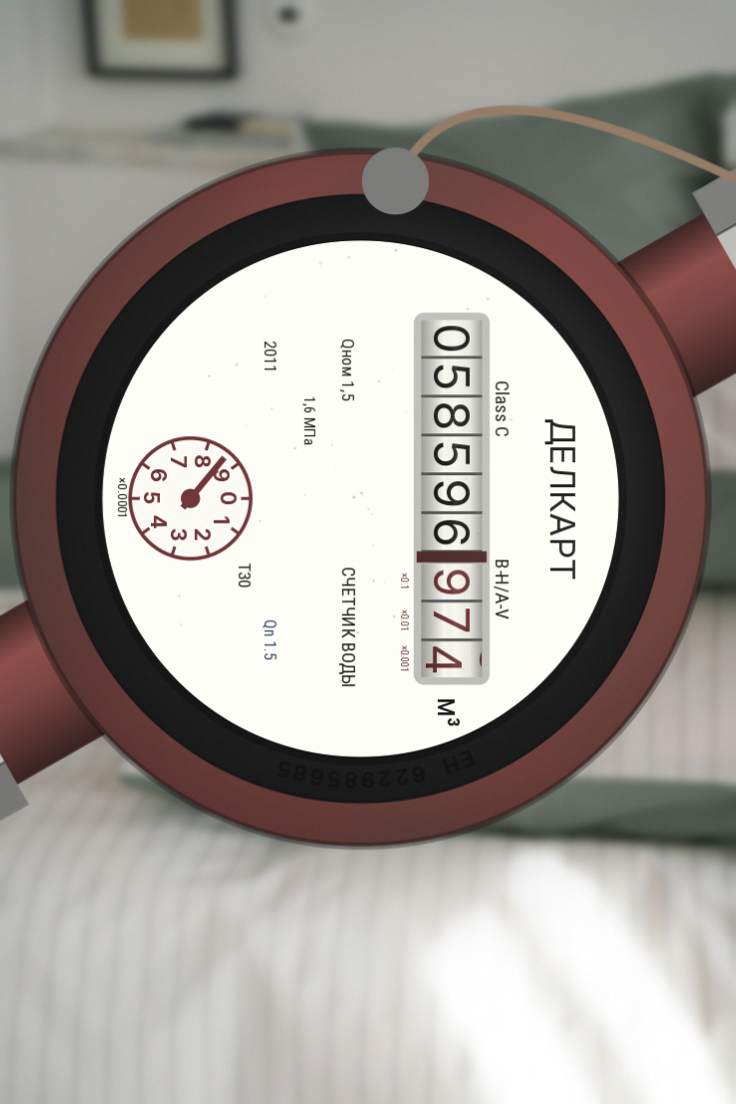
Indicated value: 58596.9738 m³
